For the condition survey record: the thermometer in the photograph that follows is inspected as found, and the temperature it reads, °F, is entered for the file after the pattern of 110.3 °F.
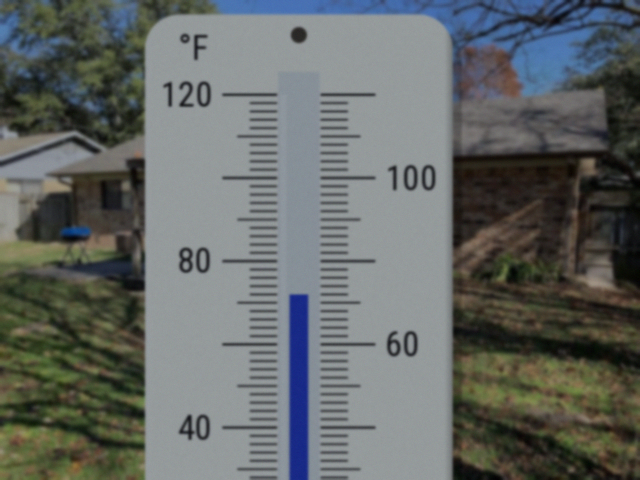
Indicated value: 72 °F
